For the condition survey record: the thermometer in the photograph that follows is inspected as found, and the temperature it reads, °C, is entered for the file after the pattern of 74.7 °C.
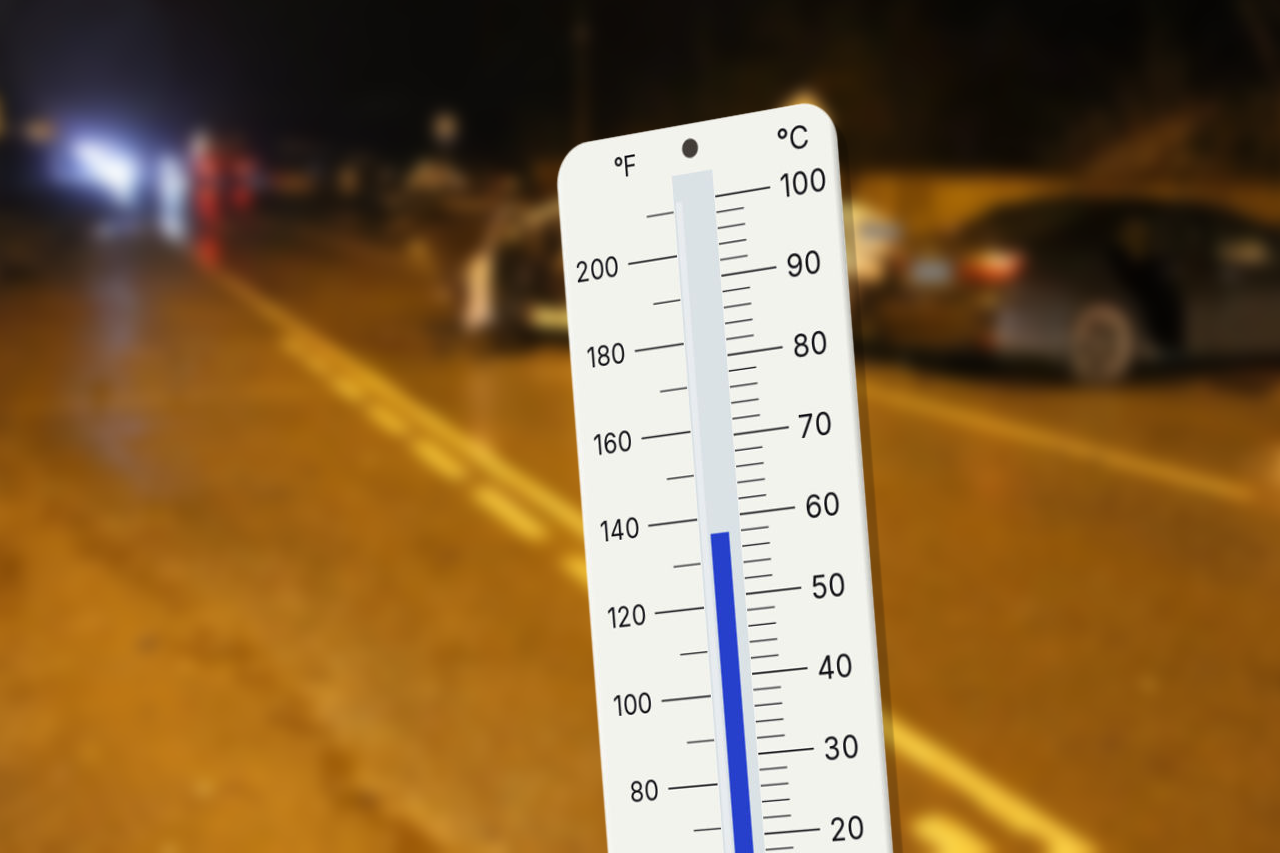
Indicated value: 58 °C
